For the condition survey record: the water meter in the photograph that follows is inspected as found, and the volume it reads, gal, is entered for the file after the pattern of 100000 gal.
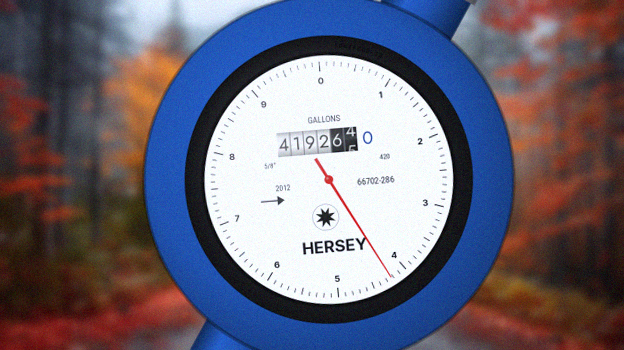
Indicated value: 4192644.2 gal
